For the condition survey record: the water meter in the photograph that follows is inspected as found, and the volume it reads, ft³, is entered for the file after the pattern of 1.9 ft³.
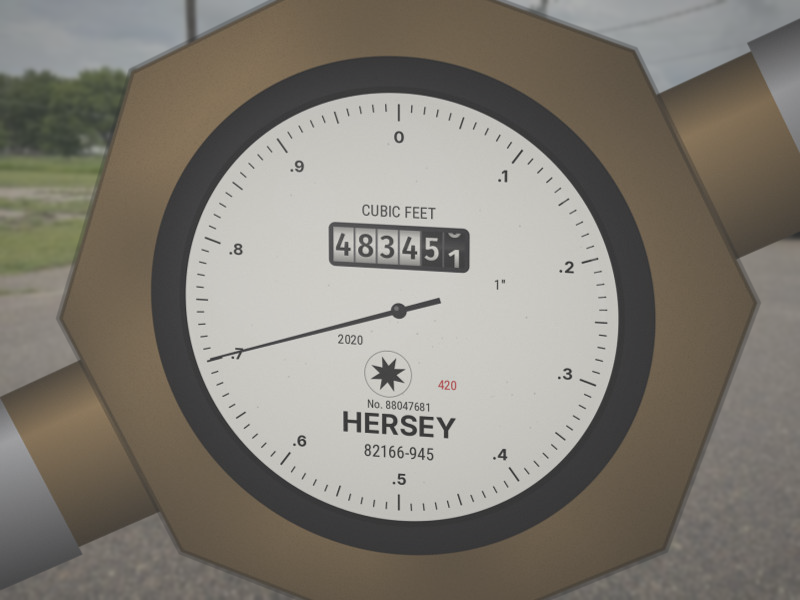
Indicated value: 483450.70 ft³
